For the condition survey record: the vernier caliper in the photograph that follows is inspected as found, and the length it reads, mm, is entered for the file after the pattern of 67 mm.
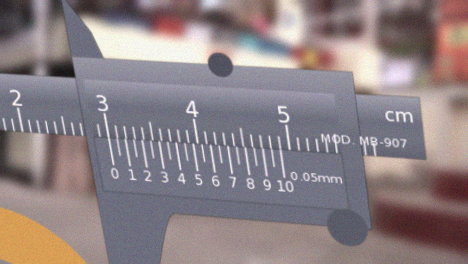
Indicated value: 30.0 mm
